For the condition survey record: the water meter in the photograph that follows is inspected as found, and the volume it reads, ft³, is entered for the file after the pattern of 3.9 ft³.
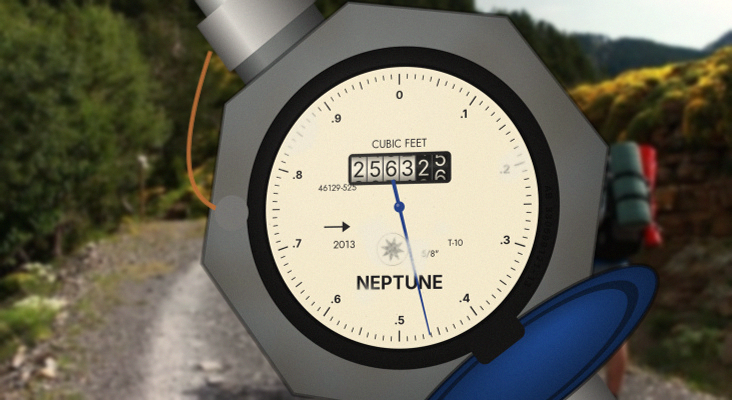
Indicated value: 256325.46 ft³
